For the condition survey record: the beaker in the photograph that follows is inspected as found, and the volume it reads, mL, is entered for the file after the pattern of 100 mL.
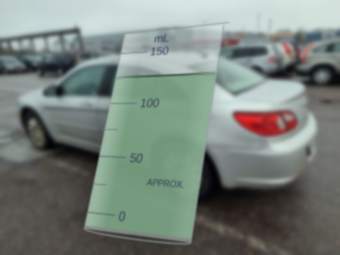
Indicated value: 125 mL
